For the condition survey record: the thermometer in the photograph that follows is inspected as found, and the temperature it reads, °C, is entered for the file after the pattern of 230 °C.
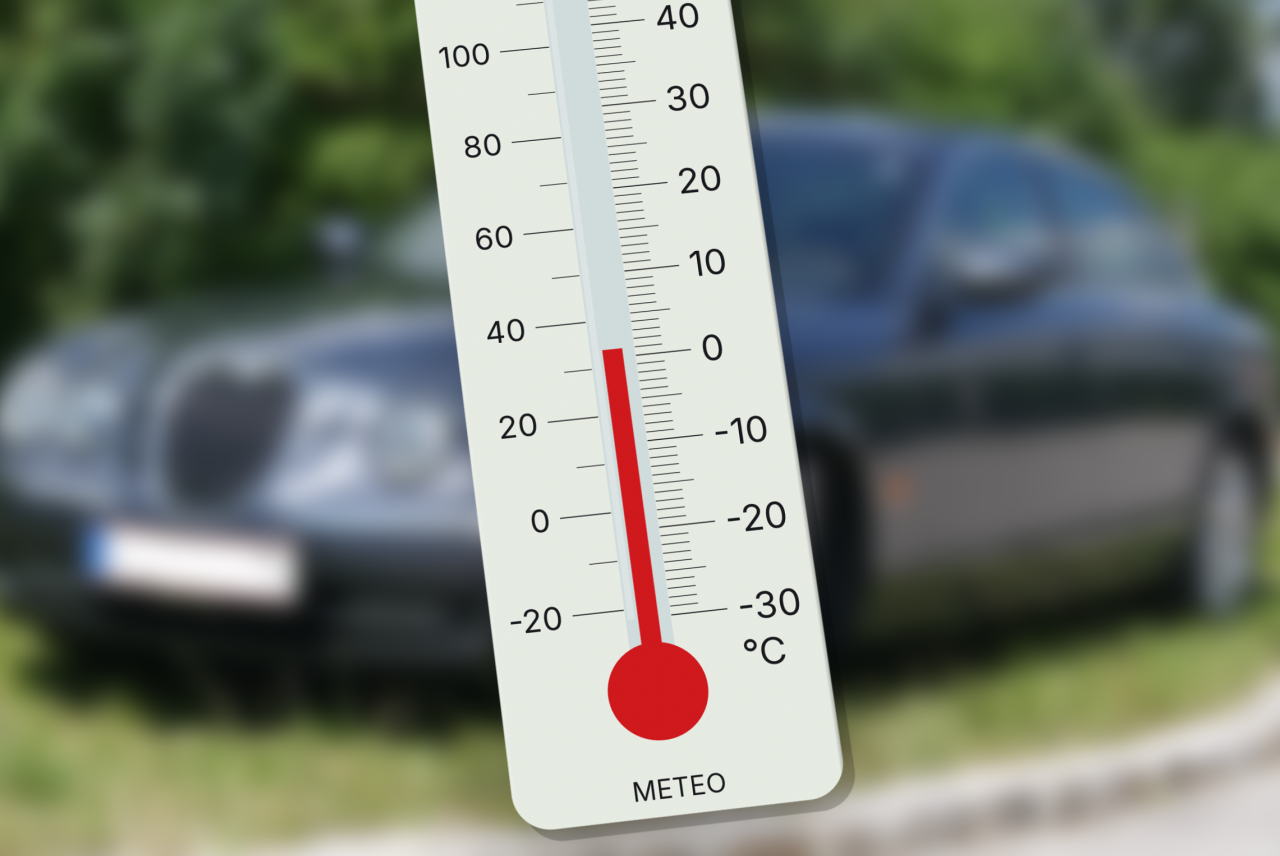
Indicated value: 1 °C
